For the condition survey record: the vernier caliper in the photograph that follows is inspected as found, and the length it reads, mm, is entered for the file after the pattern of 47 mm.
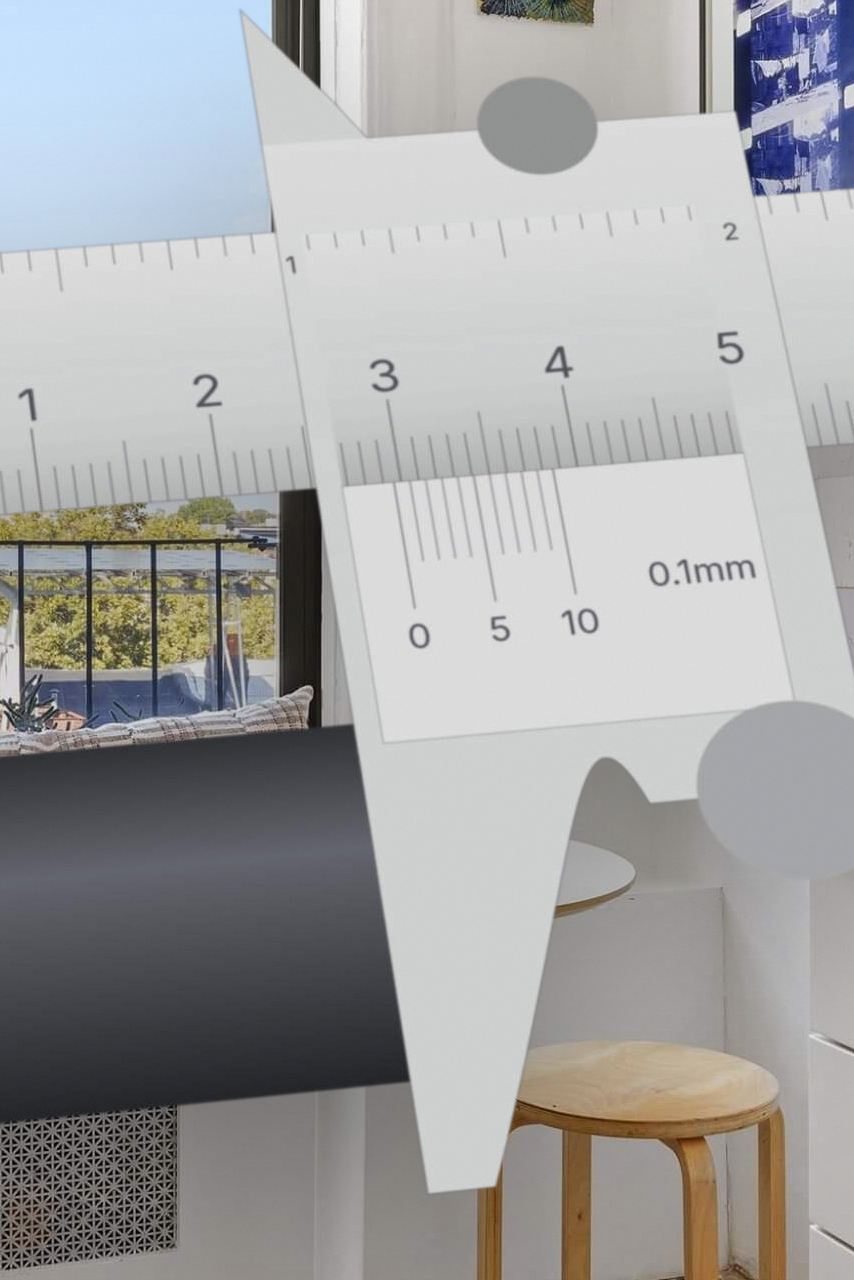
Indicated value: 29.6 mm
